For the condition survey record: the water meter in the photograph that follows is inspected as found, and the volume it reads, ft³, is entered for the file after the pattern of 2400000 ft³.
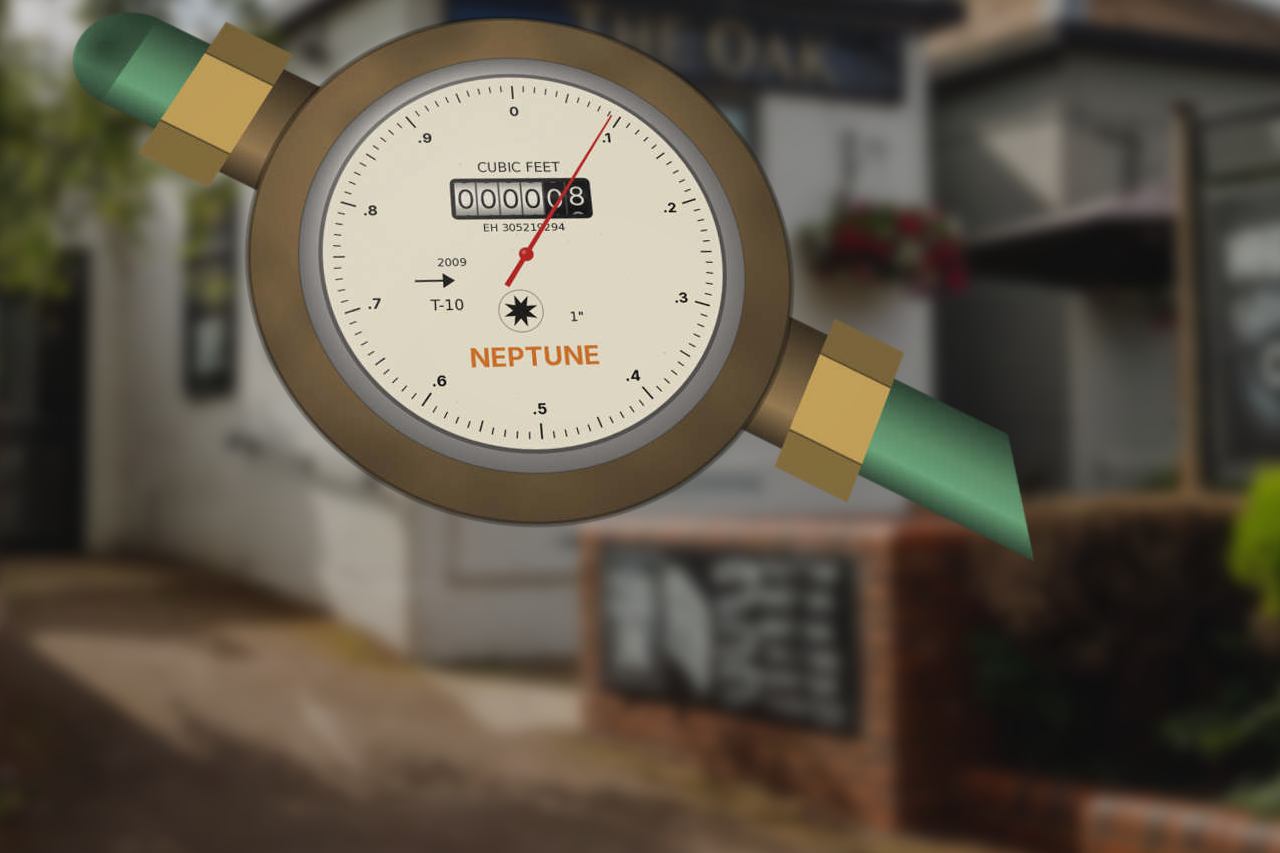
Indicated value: 8.09 ft³
